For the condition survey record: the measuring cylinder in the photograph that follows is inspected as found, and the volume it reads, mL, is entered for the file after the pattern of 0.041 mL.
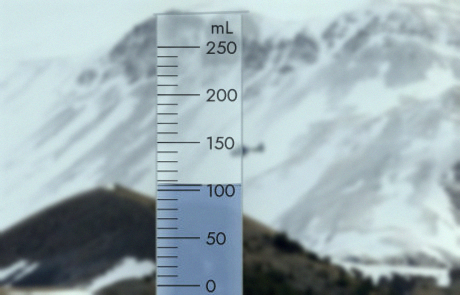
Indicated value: 105 mL
